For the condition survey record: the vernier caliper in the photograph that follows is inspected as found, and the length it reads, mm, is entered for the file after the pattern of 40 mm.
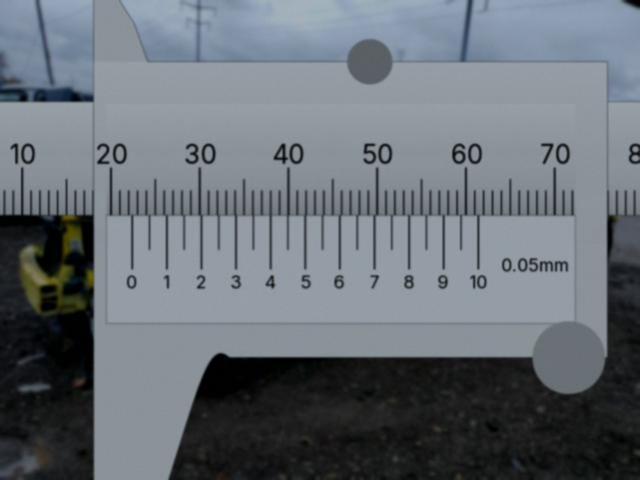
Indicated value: 22.4 mm
